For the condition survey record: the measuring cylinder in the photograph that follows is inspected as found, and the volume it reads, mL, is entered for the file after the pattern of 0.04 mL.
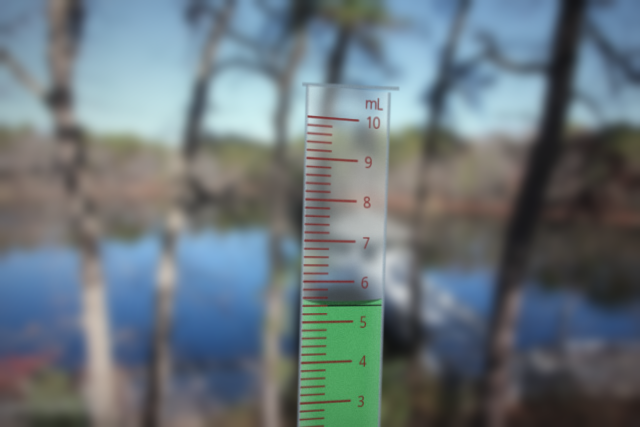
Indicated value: 5.4 mL
